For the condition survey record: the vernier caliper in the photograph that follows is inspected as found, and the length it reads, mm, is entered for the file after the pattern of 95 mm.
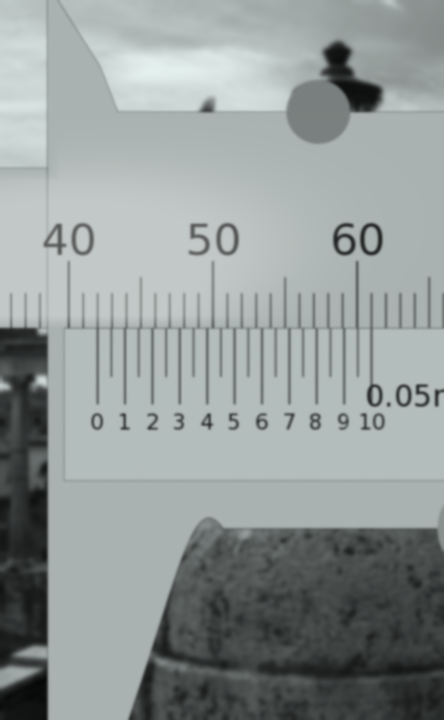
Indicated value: 42.0 mm
